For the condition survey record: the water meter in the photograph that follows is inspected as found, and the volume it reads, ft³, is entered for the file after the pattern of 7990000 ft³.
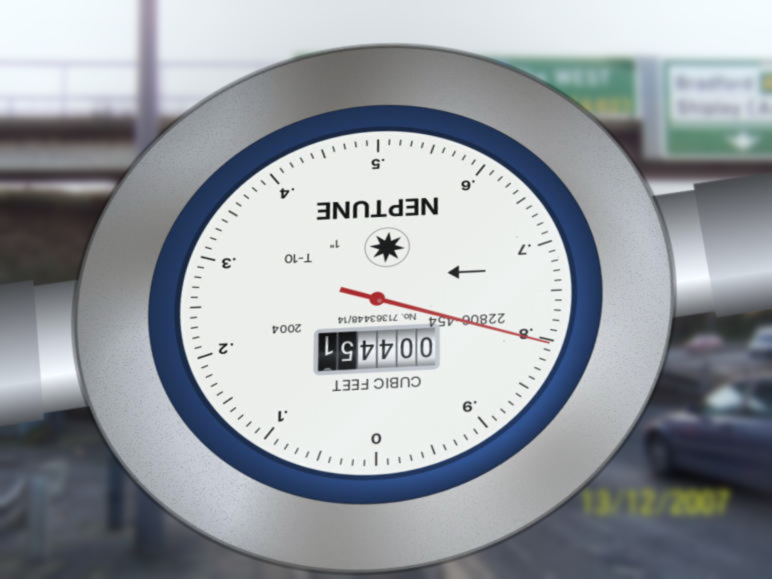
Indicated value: 4450.80 ft³
